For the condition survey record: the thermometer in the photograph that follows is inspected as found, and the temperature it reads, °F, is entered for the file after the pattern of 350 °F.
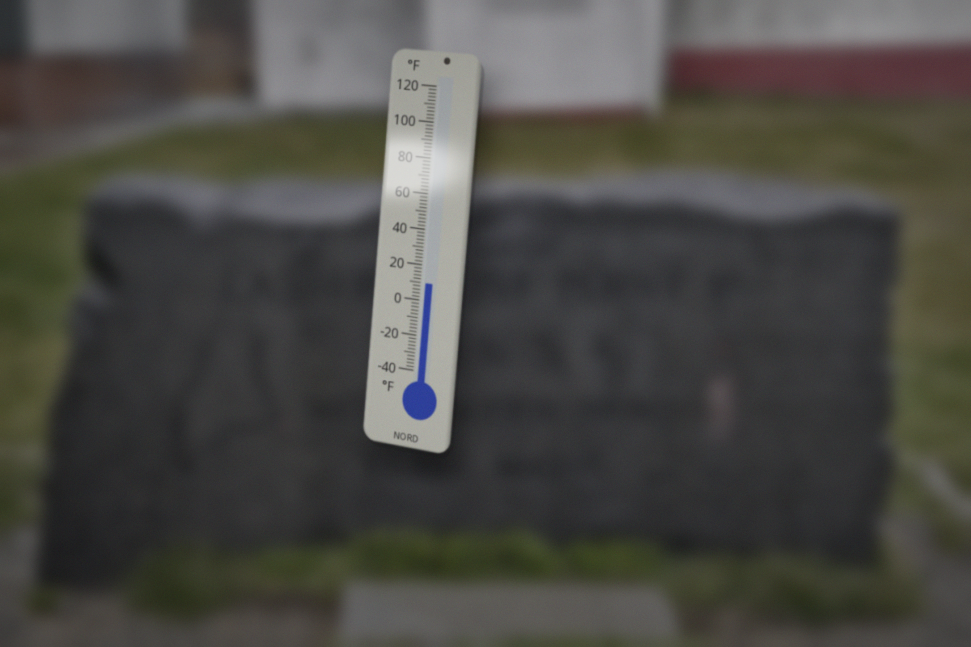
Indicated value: 10 °F
